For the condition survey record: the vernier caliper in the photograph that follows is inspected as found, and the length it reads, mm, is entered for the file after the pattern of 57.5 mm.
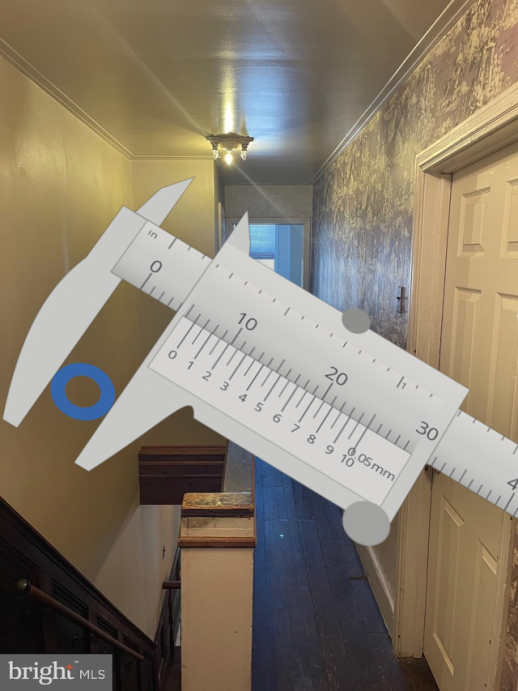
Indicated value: 6.0 mm
